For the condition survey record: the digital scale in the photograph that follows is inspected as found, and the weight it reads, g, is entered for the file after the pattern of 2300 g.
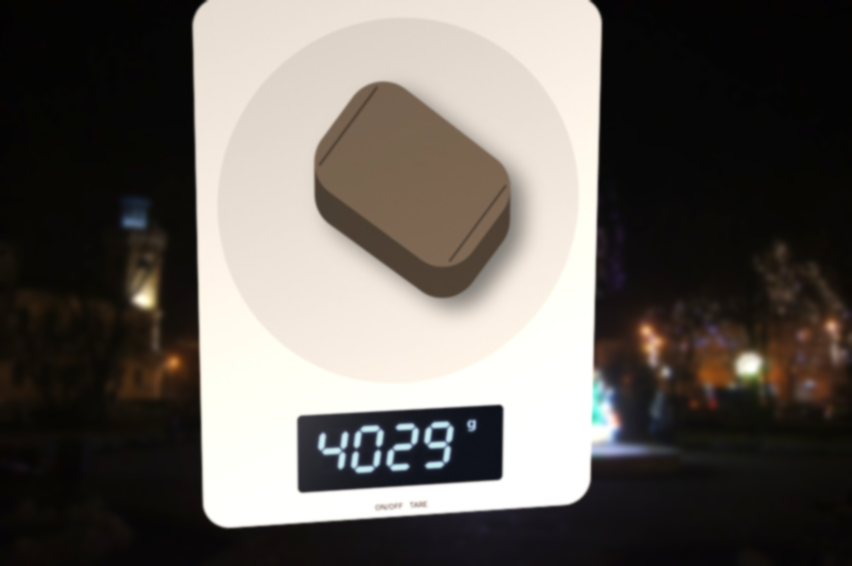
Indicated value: 4029 g
